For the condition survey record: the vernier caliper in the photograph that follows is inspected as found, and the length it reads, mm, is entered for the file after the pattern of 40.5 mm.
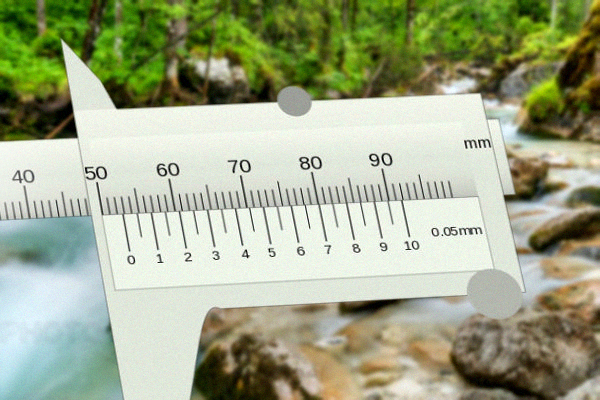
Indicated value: 52.8 mm
